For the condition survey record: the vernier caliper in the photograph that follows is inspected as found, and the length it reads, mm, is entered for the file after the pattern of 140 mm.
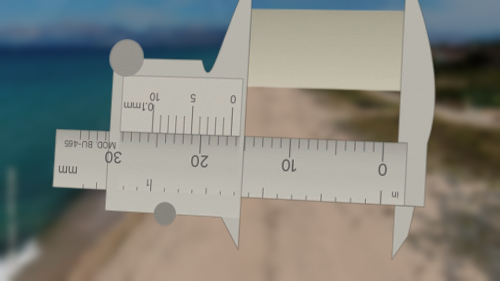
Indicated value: 16.6 mm
